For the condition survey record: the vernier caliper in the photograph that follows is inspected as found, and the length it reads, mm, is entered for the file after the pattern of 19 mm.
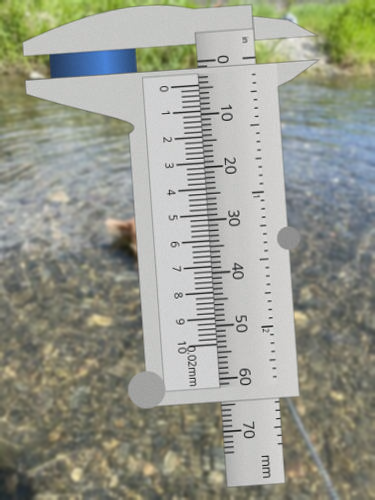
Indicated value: 4.5 mm
